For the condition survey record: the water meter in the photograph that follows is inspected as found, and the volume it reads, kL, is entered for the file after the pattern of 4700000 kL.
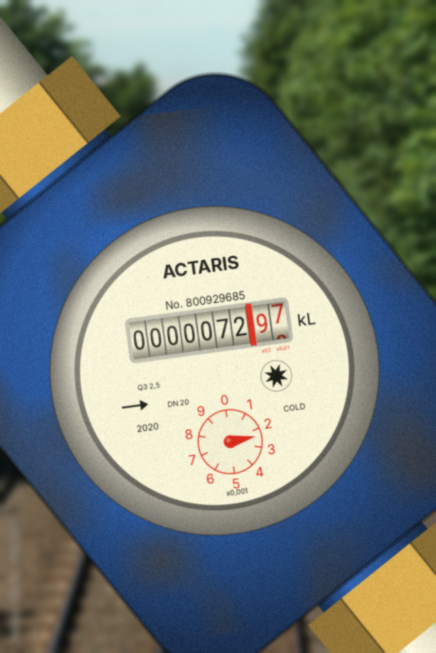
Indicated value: 72.972 kL
